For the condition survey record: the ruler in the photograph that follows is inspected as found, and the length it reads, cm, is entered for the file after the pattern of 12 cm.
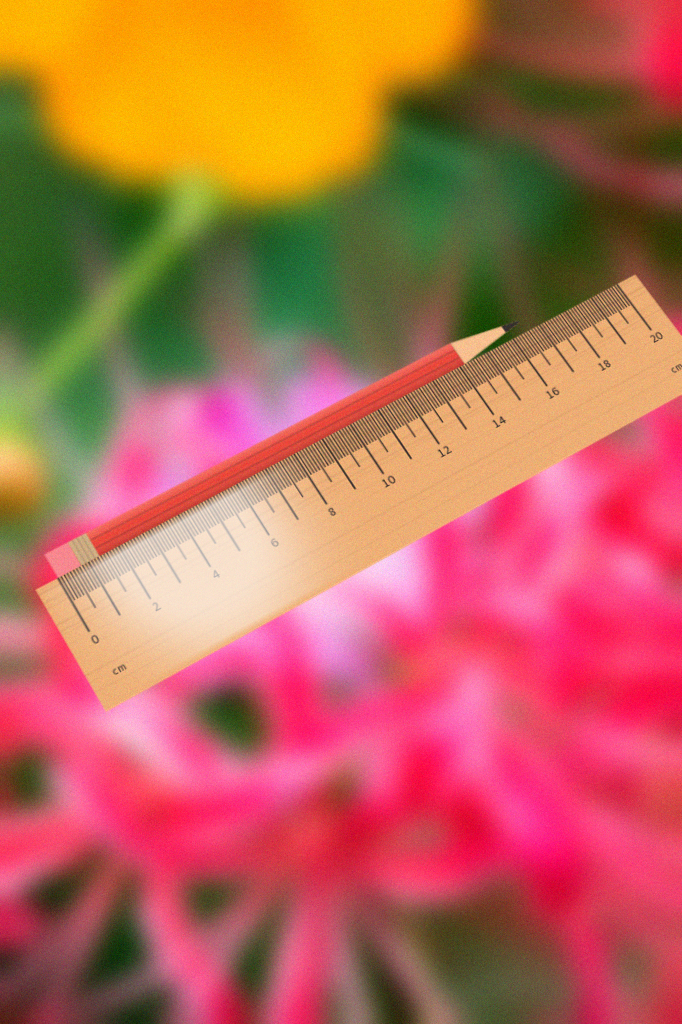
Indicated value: 16.5 cm
